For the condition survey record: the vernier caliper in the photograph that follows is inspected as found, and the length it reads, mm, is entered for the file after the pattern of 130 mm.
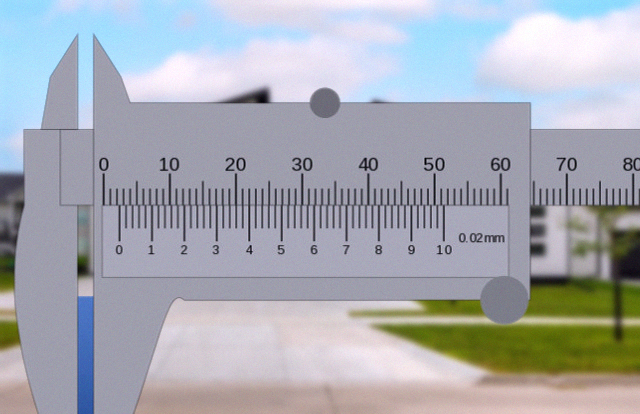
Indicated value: 2.4 mm
